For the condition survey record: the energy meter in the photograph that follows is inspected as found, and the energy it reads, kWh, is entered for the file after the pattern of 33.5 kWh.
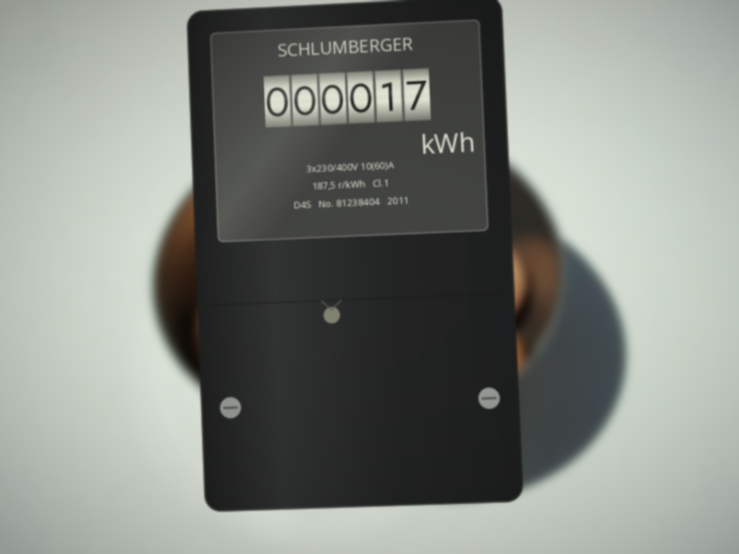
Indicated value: 17 kWh
